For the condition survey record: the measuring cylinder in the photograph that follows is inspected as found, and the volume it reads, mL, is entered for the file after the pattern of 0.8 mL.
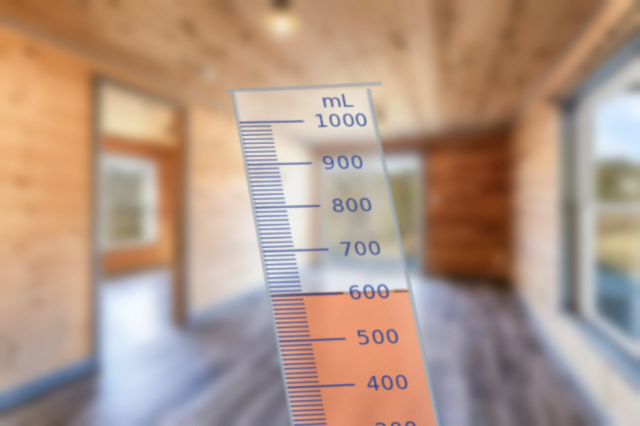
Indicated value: 600 mL
